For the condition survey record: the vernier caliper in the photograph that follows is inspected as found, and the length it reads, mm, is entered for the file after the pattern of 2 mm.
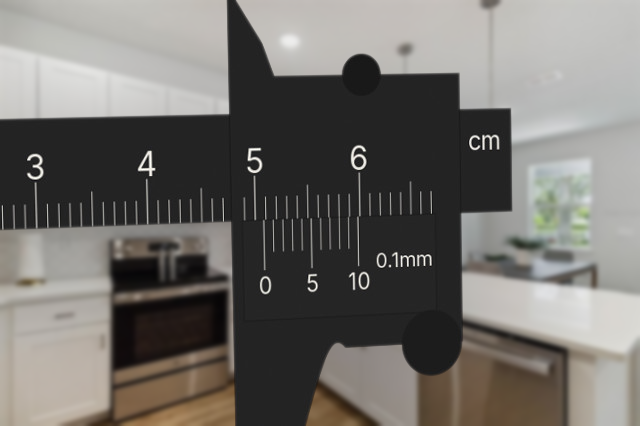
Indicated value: 50.8 mm
